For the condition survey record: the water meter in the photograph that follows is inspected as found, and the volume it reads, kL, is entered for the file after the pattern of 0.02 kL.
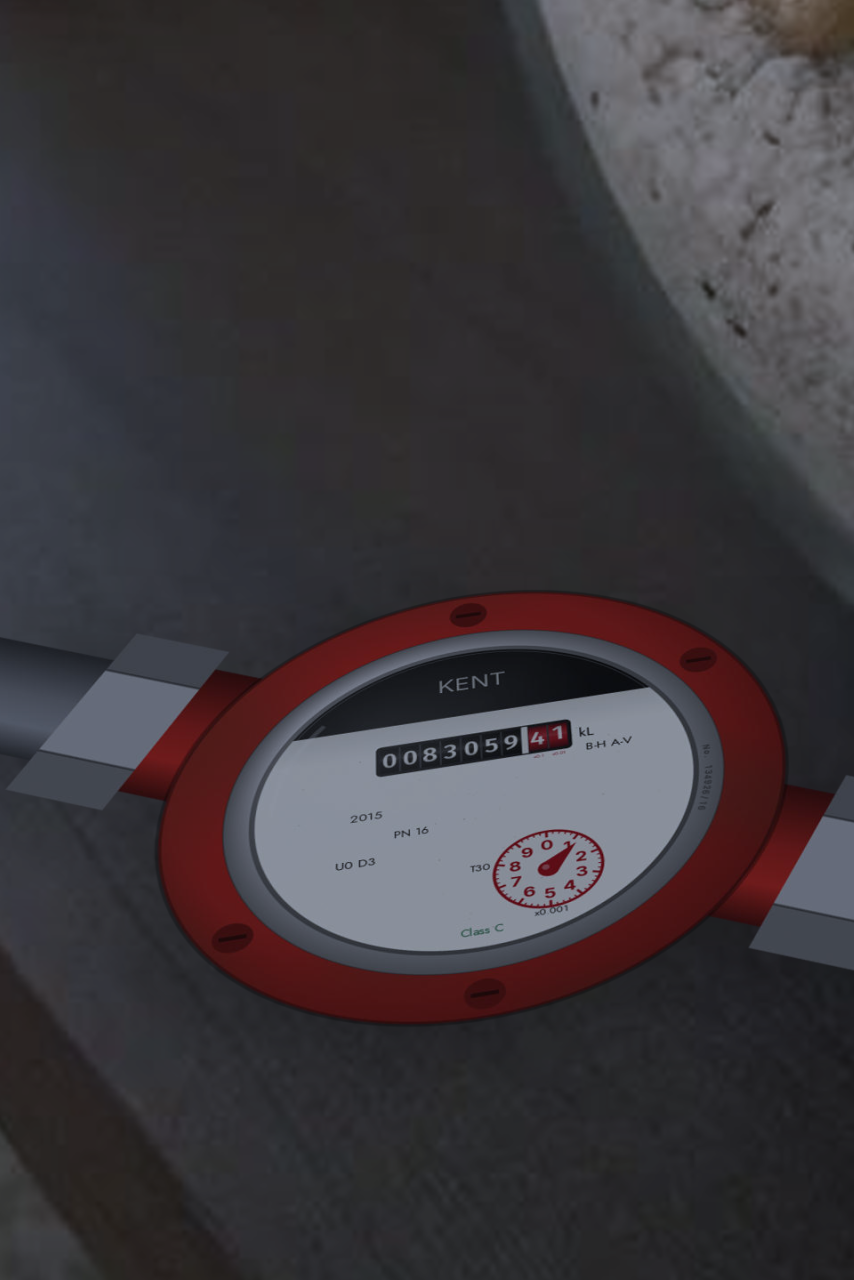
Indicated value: 83059.411 kL
